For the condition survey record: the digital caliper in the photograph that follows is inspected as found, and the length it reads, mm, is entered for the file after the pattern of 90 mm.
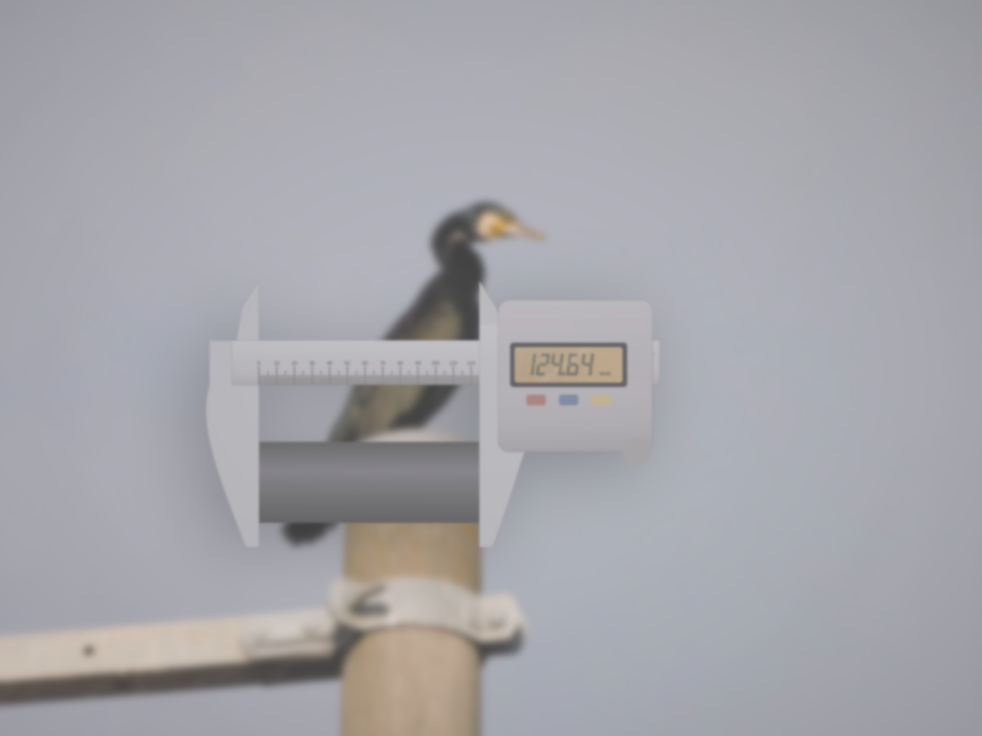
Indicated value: 124.64 mm
